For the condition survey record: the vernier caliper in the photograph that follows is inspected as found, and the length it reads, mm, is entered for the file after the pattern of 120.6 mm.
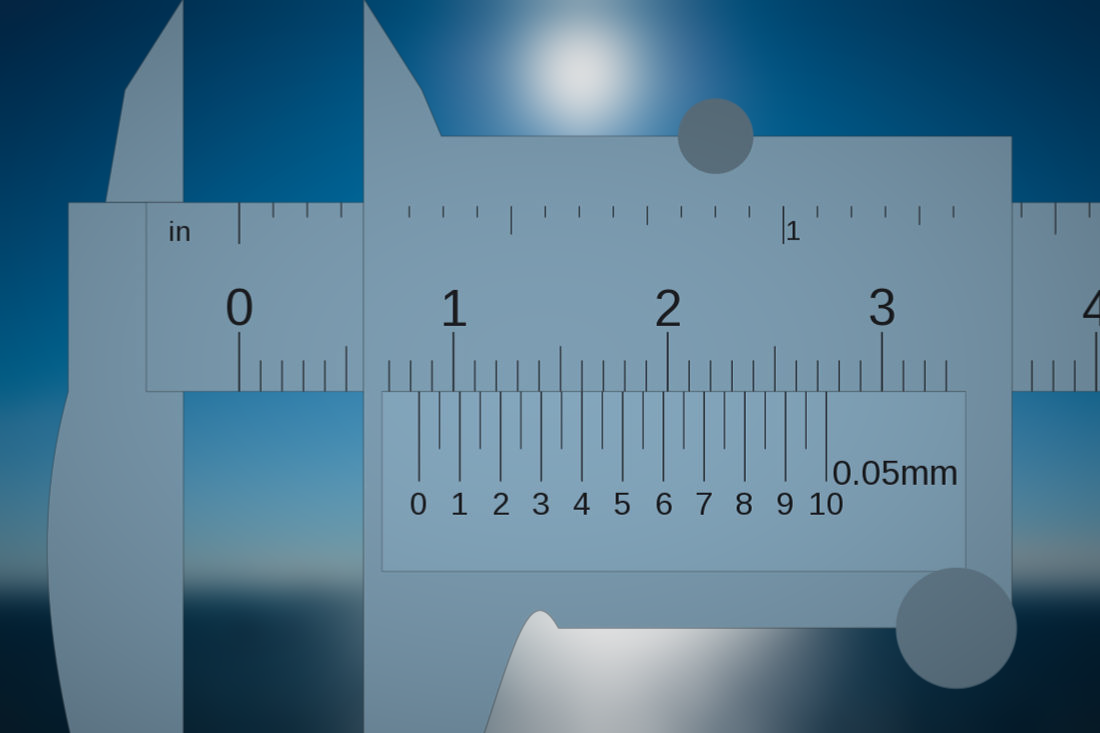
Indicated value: 8.4 mm
